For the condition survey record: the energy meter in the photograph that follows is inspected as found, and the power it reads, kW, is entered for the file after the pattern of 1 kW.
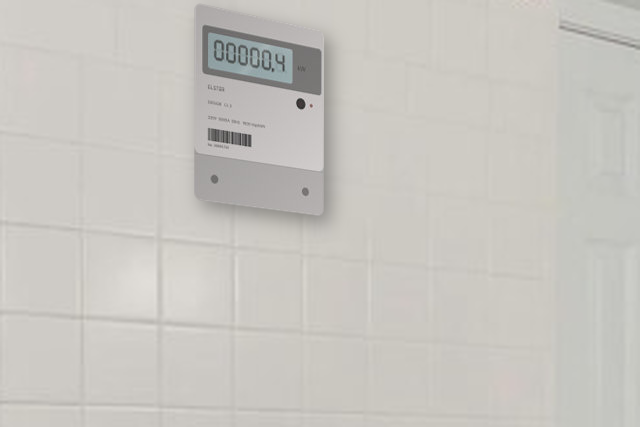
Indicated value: 0.4 kW
